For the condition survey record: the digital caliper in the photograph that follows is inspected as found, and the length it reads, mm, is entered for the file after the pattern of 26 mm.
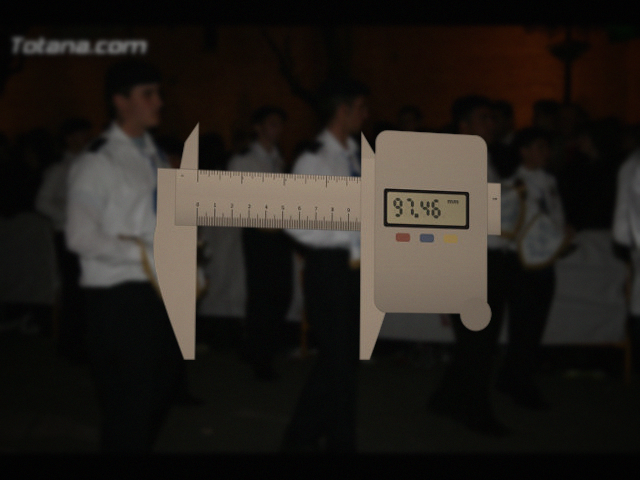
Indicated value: 97.46 mm
